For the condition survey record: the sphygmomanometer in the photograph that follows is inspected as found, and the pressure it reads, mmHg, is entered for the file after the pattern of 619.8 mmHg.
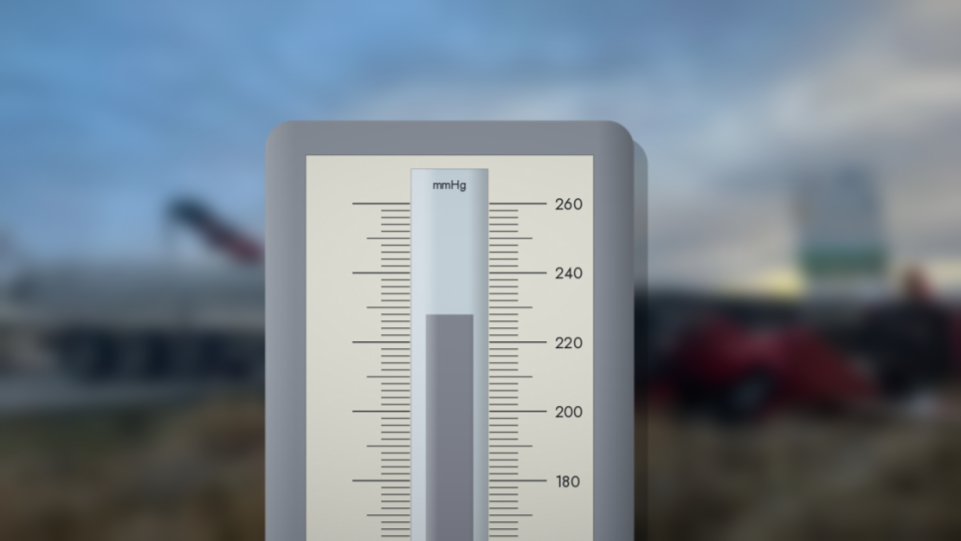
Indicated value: 228 mmHg
